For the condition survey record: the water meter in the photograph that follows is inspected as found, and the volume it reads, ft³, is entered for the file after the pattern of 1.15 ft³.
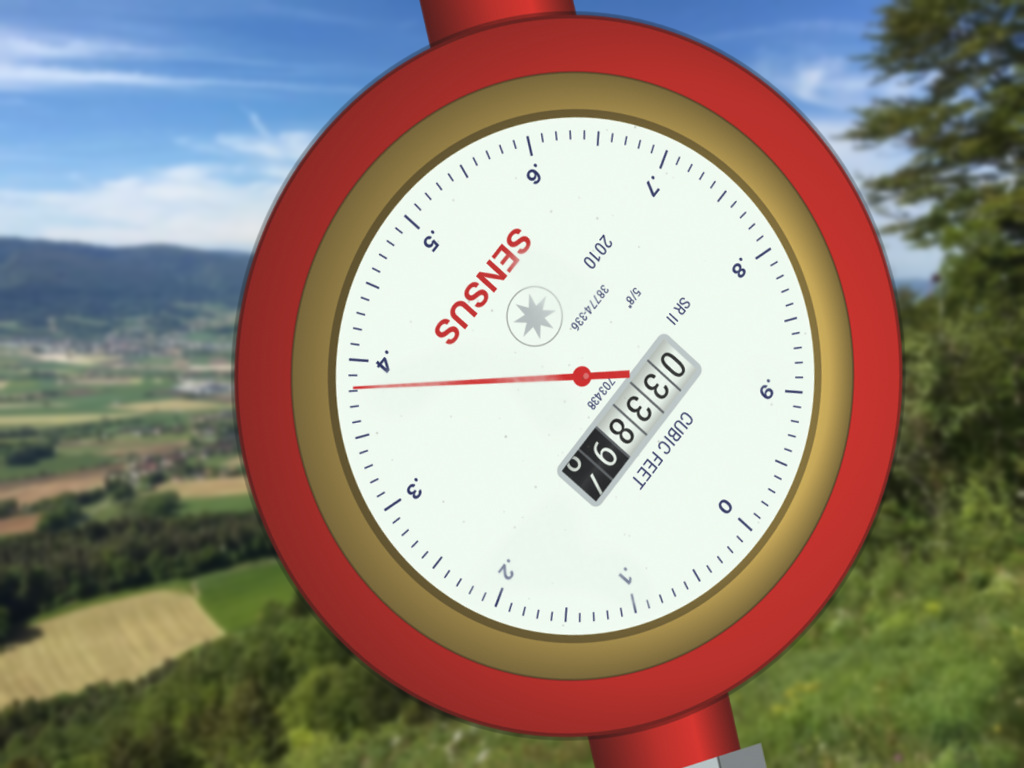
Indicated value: 33897.38 ft³
